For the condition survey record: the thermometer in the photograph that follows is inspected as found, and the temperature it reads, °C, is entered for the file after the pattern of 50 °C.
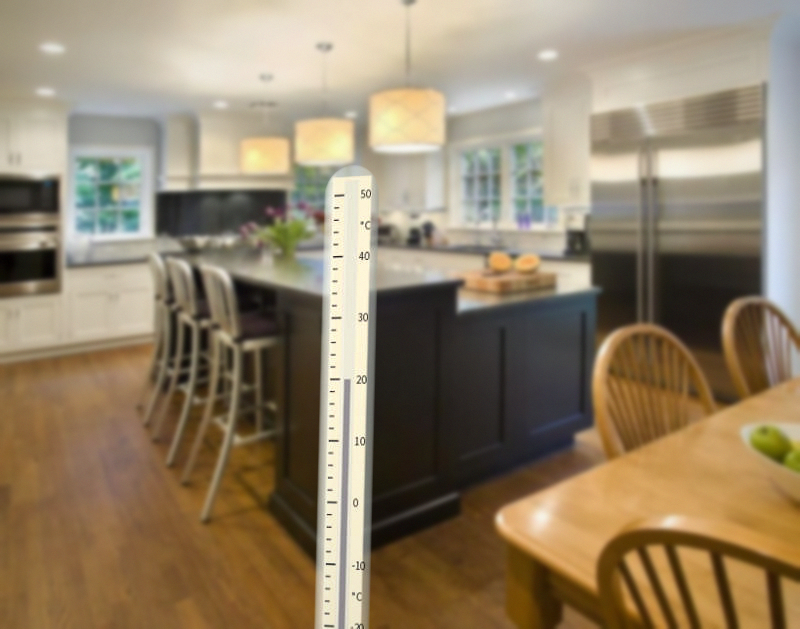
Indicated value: 20 °C
